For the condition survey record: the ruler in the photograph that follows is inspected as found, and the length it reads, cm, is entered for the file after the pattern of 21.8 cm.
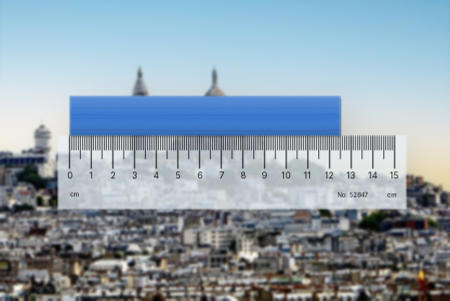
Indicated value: 12.5 cm
